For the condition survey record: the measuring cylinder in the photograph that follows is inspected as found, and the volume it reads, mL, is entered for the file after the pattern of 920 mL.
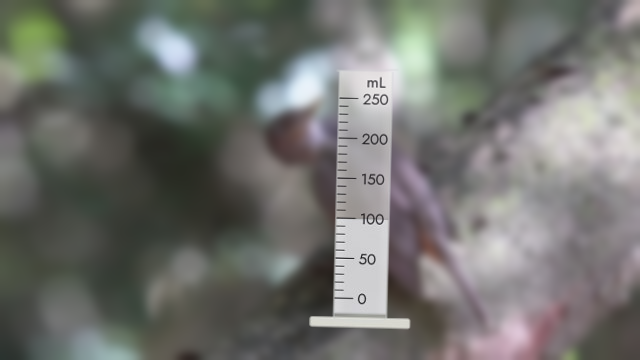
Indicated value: 100 mL
